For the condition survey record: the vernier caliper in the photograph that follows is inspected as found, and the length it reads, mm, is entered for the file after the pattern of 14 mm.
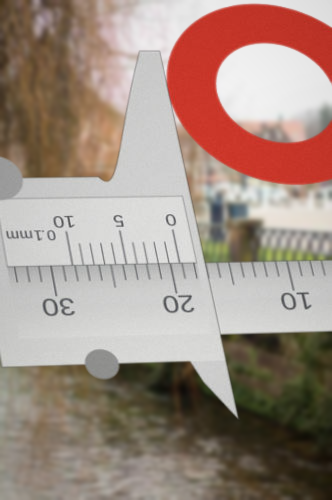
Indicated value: 19.2 mm
